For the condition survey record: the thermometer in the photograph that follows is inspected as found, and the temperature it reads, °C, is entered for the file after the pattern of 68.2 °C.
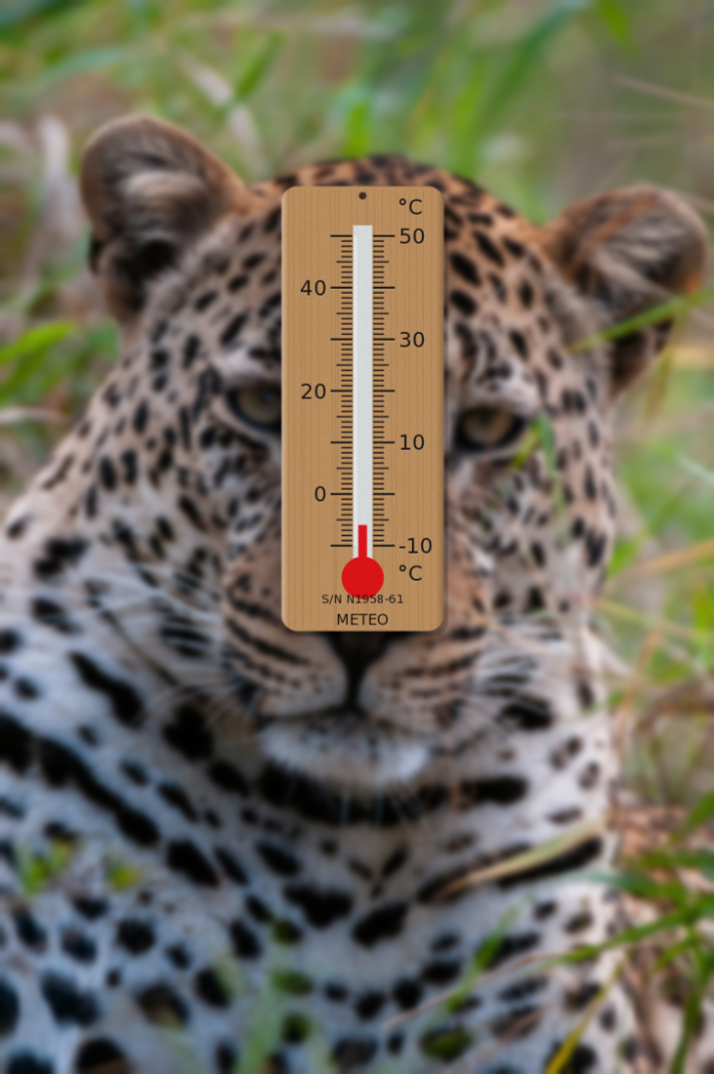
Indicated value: -6 °C
